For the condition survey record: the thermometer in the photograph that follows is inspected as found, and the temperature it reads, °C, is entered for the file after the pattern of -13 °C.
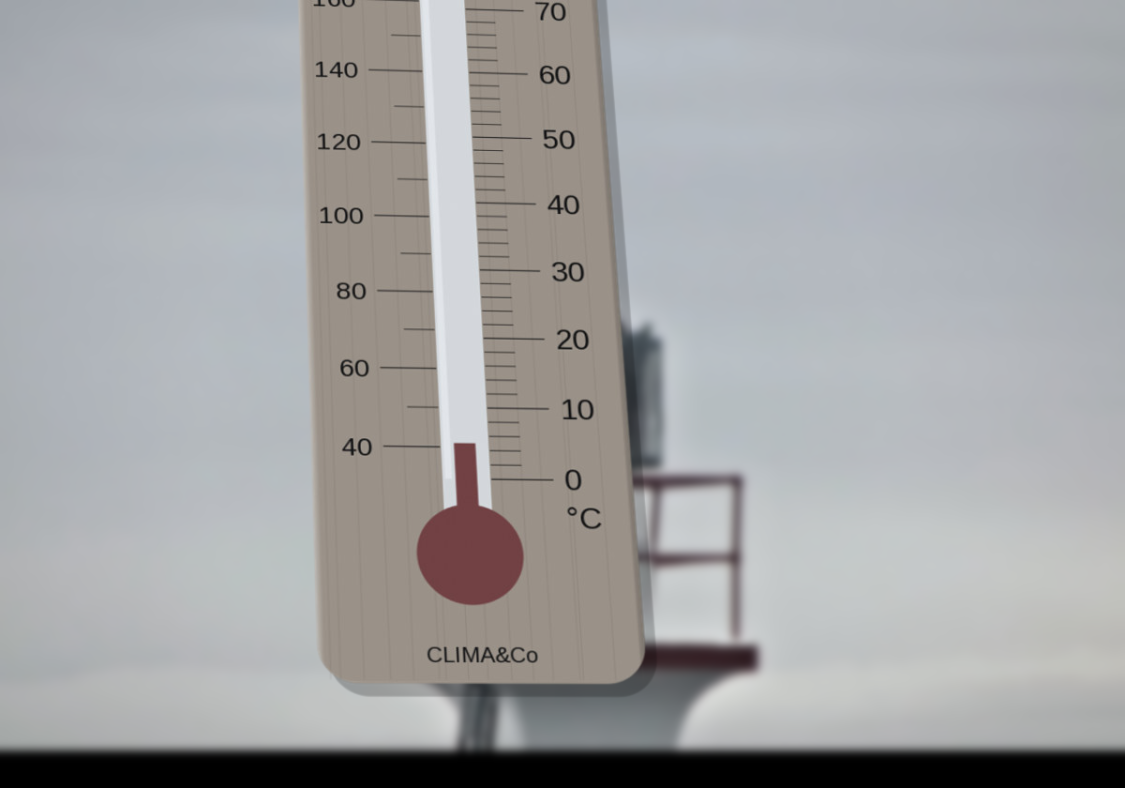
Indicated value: 5 °C
